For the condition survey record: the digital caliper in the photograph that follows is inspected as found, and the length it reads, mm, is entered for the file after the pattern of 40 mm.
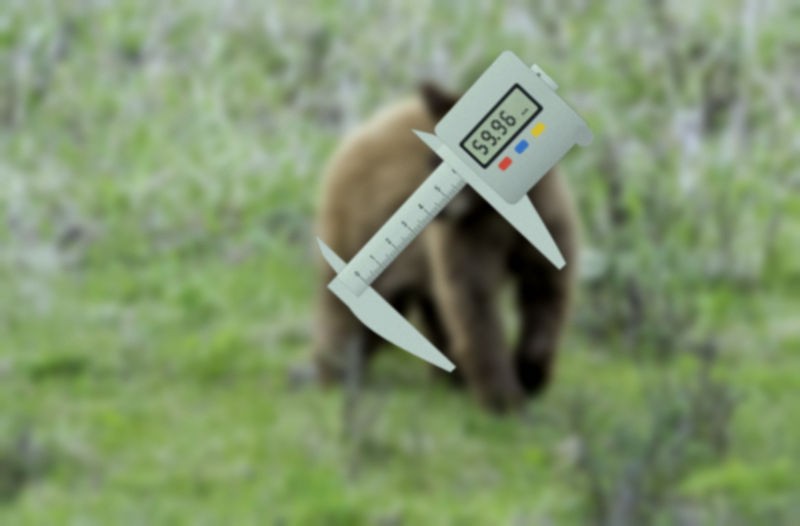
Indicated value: 59.96 mm
